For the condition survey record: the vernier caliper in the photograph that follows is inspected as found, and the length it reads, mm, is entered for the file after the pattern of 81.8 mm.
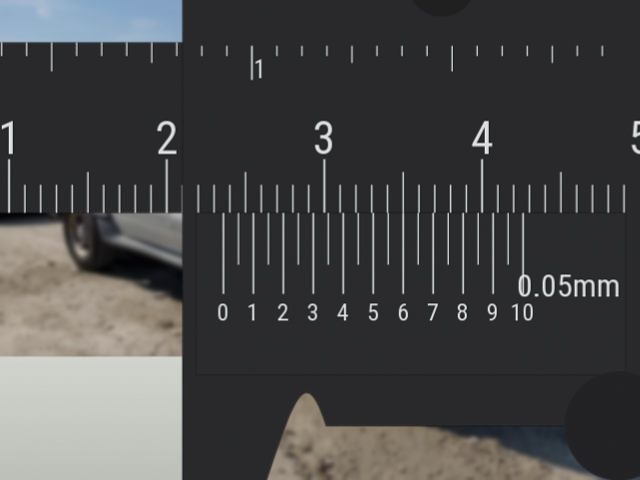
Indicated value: 23.6 mm
